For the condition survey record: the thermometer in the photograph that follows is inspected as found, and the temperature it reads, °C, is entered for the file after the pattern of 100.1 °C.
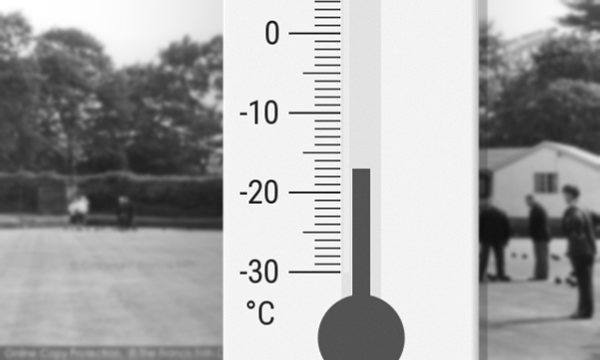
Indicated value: -17 °C
